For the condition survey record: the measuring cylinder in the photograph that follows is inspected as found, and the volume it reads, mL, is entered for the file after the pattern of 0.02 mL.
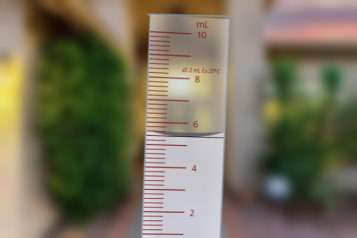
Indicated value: 5.4 mL
